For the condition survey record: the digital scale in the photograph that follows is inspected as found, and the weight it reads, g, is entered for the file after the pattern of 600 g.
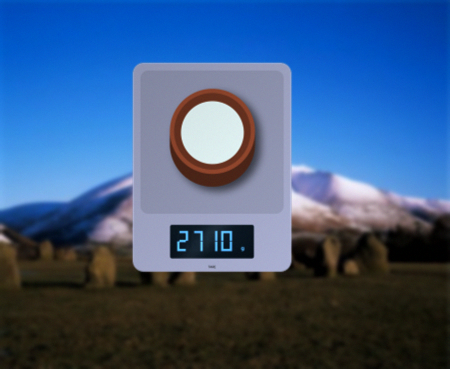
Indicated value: 2710 g
